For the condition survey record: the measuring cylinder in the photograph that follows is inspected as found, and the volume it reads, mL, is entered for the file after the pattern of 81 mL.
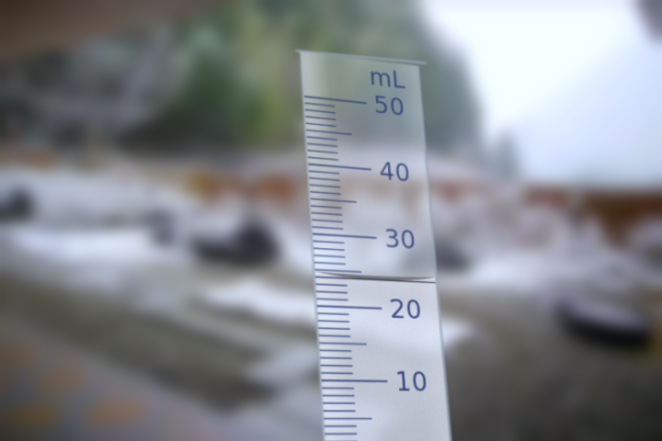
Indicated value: 24 mL
